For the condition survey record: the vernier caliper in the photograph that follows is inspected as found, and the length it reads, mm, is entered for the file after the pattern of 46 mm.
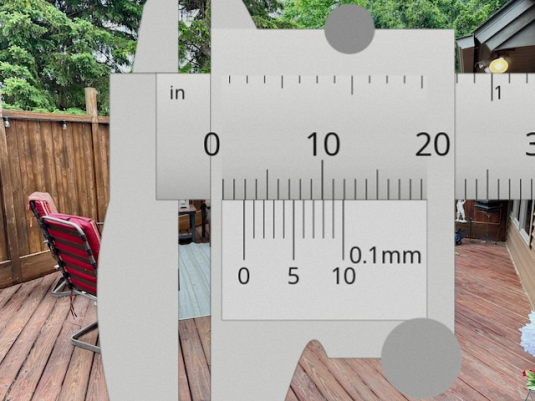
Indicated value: 2.9 mm
